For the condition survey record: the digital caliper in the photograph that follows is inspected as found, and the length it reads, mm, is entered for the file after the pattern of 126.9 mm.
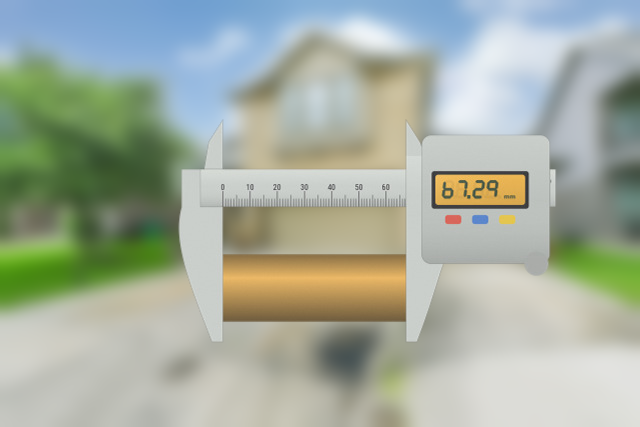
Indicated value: 67.29 mm
